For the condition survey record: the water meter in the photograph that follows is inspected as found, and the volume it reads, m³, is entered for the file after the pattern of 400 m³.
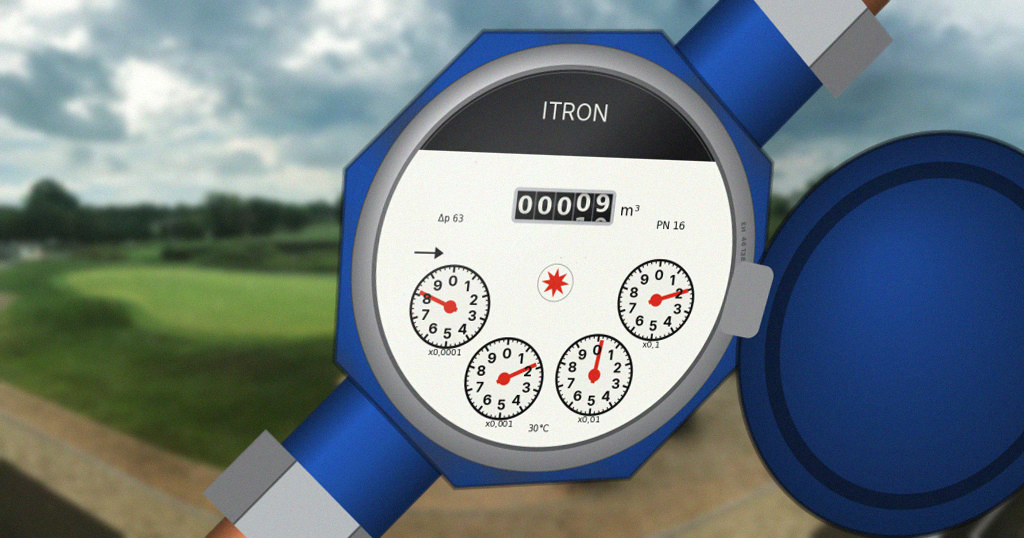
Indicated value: 9.2018 m³
